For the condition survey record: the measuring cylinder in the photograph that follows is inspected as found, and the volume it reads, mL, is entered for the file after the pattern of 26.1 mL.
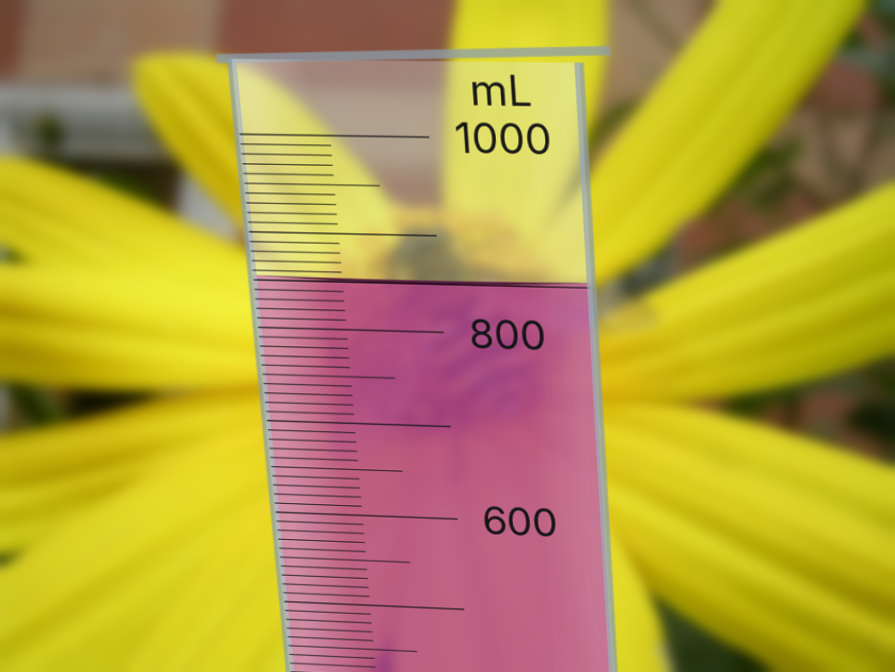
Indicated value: 850 mL
